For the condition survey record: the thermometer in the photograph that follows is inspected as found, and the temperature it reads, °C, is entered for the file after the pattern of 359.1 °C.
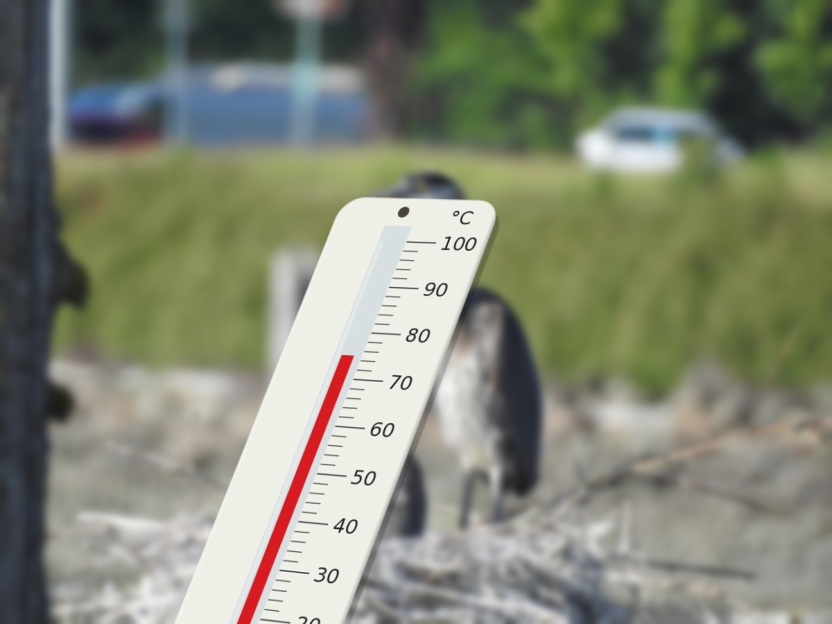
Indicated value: 75 °C
